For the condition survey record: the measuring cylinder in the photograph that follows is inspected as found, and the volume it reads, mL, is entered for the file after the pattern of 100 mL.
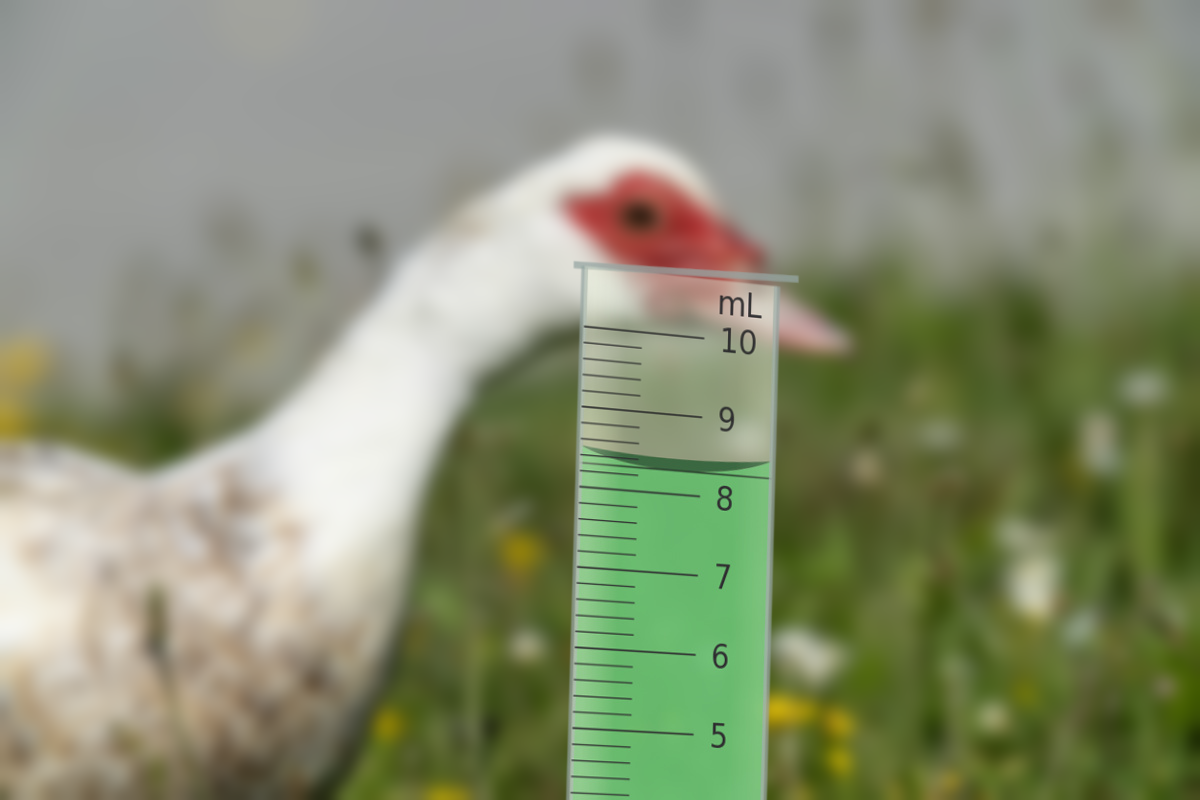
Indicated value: 8.3 mL
